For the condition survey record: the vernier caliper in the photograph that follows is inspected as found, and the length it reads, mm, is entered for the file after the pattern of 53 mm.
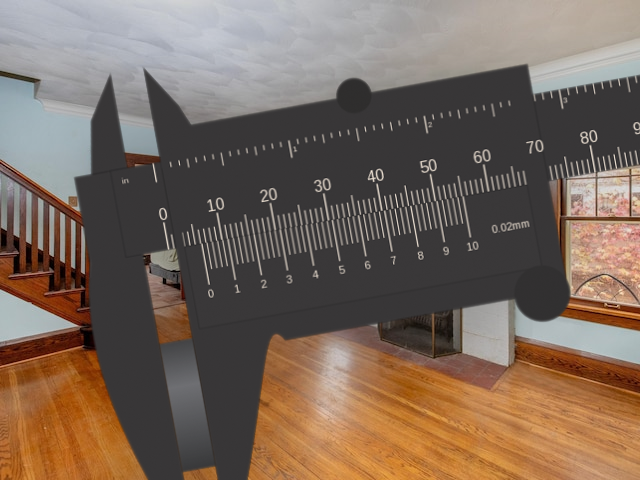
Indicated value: 6.2 mm
